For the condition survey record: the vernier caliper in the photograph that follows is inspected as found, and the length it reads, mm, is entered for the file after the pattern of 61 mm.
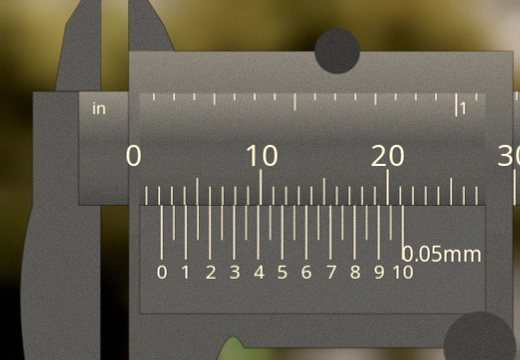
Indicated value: 2.2 mm
